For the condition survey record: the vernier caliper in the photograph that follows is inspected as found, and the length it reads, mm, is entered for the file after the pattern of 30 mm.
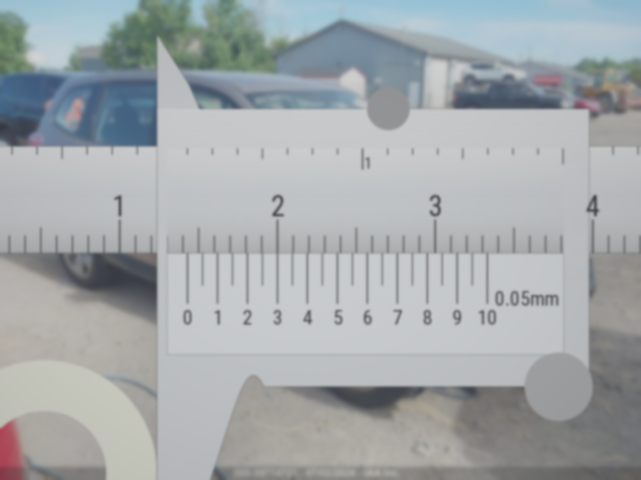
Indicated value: 14.3 mm
